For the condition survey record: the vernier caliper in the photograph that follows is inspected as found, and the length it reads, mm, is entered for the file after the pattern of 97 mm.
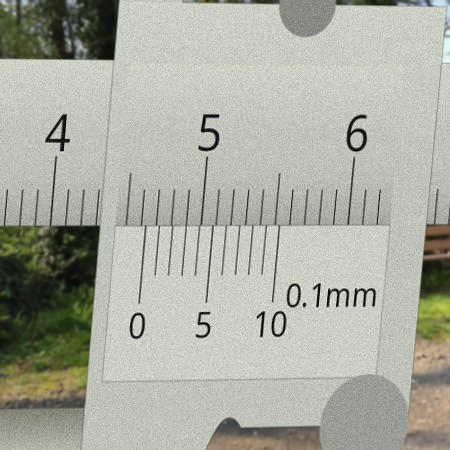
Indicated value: 46.3 mm
